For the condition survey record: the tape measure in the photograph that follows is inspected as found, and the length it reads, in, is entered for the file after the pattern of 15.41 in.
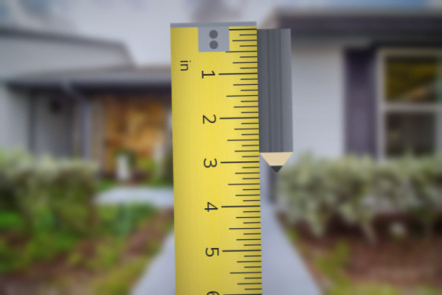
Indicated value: 3.25 in
